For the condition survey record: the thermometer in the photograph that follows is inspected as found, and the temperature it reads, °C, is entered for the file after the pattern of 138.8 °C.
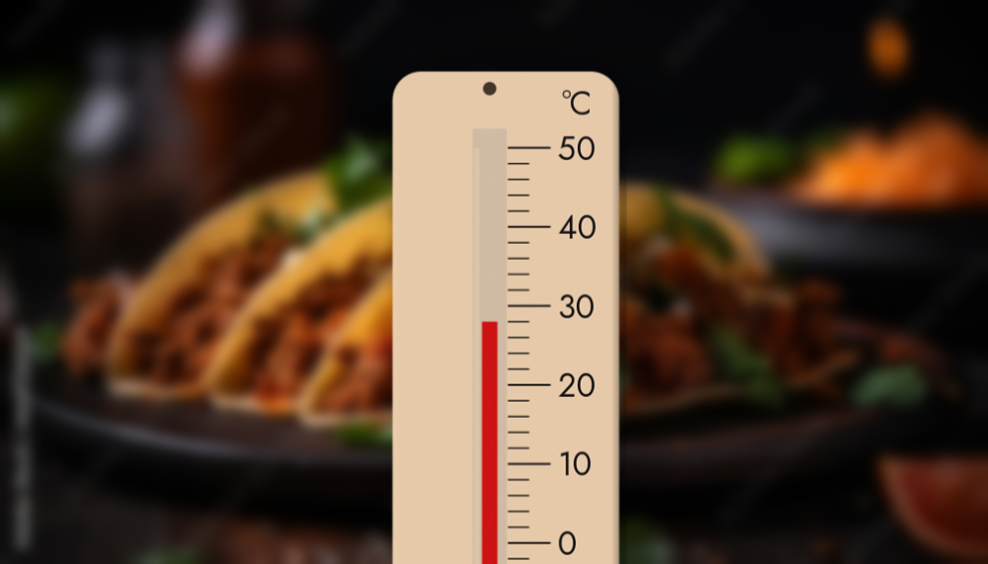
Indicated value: 28 °C
